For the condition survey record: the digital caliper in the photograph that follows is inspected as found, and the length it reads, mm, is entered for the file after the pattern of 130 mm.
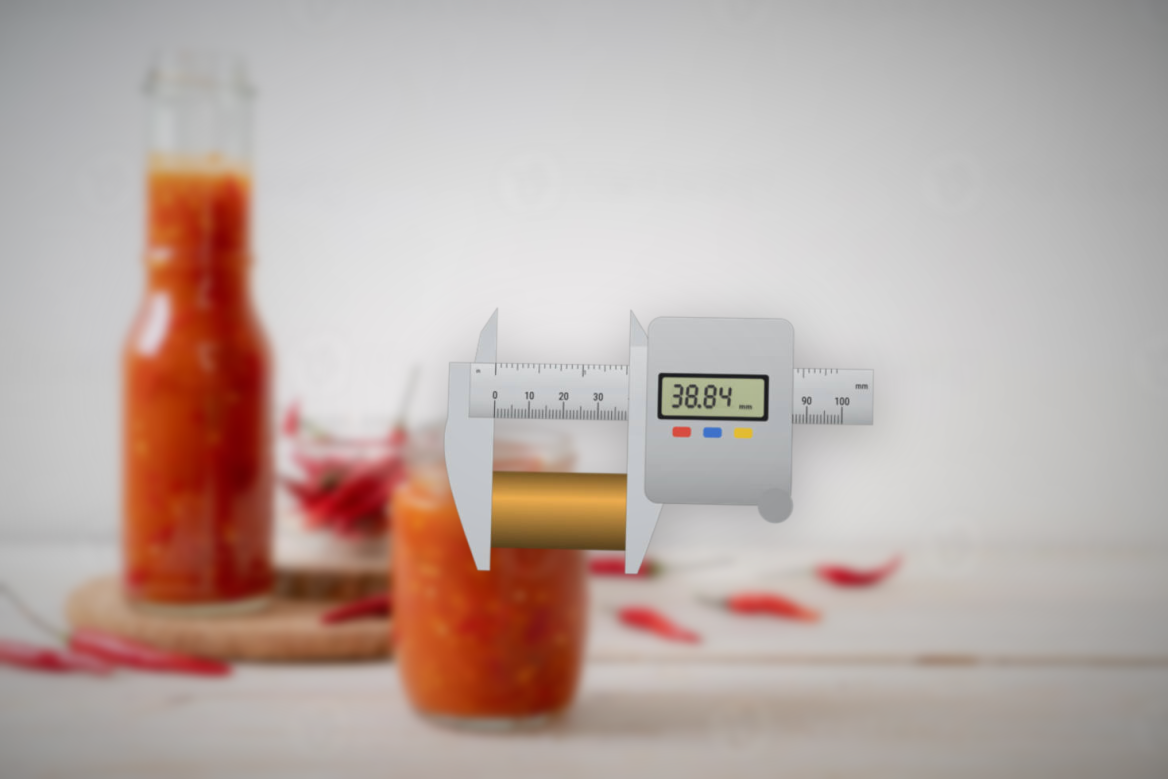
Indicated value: 38.84 mm
